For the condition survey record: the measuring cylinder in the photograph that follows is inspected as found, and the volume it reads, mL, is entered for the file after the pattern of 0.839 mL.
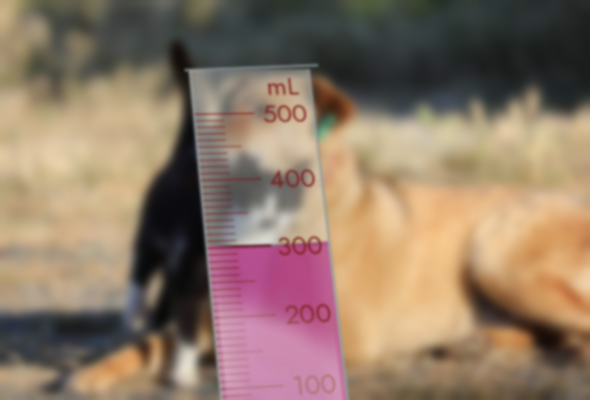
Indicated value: 300 mL
